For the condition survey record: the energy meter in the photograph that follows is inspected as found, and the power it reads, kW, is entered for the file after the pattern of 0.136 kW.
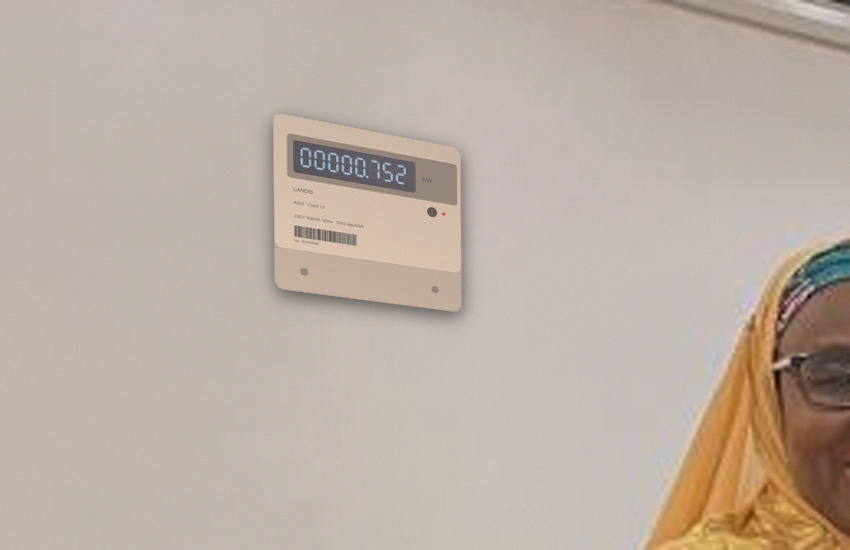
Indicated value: 0.752 kW
